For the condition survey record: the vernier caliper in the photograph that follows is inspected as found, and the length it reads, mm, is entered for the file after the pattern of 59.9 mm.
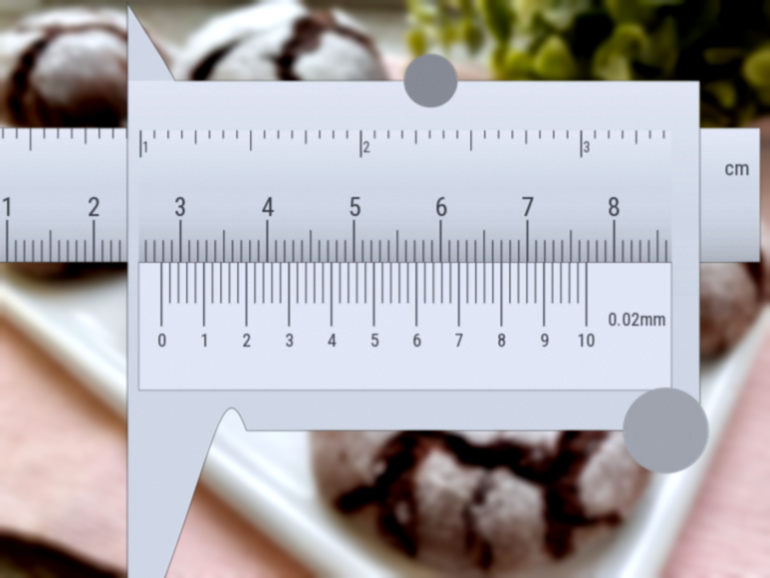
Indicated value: 27.8 mm
